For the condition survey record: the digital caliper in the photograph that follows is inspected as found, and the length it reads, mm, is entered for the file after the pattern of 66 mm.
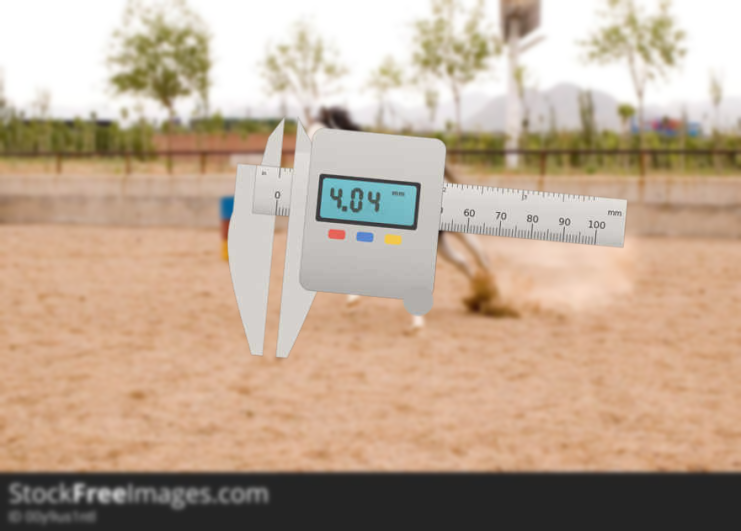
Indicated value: 4.04 mm
